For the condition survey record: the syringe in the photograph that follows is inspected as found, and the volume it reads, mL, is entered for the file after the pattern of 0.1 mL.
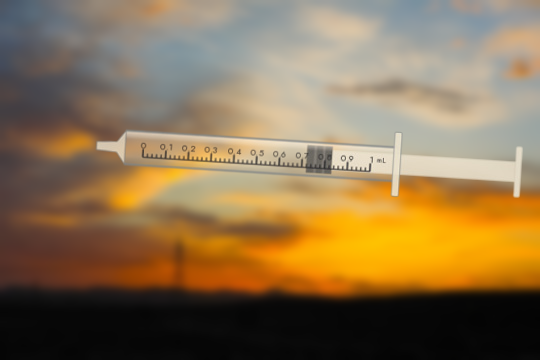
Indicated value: 0.72 mL
